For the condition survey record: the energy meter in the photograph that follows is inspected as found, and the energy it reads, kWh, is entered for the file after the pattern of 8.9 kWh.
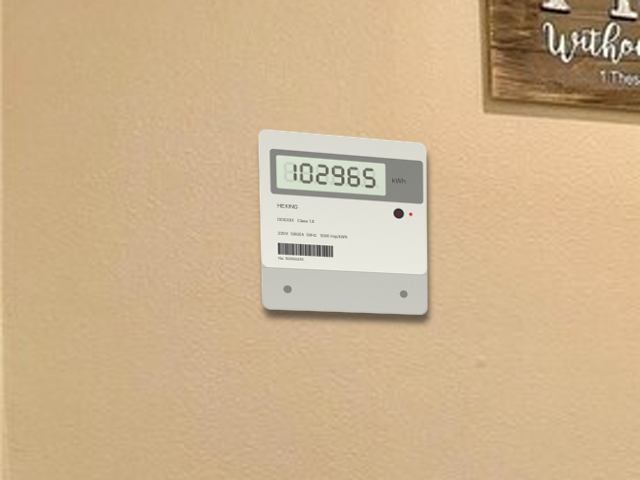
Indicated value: 102965 kWh
